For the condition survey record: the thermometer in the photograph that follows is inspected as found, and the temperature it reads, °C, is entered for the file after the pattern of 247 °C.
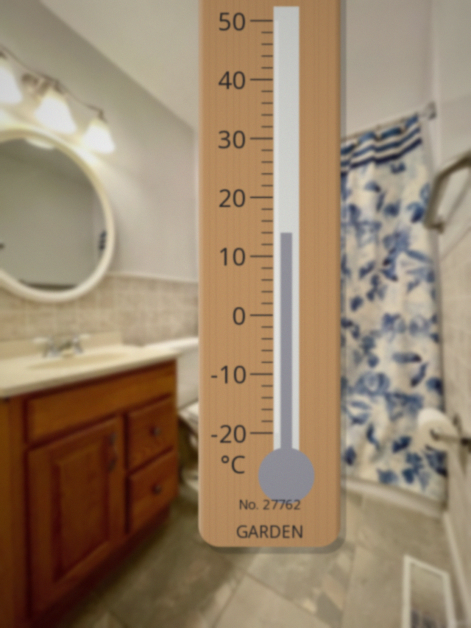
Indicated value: 14 °C
